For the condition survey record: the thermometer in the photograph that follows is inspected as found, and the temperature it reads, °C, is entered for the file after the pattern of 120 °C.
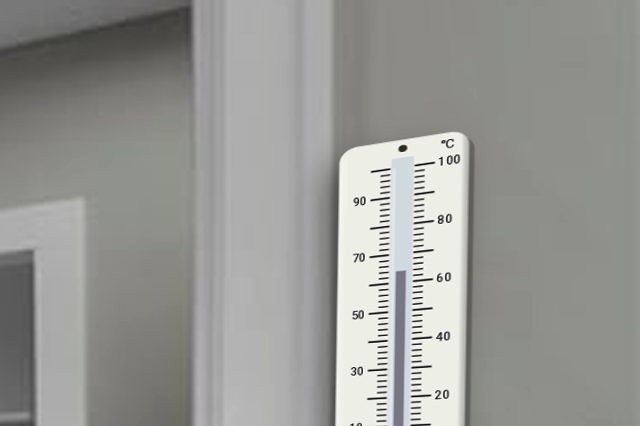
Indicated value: 64 °C
